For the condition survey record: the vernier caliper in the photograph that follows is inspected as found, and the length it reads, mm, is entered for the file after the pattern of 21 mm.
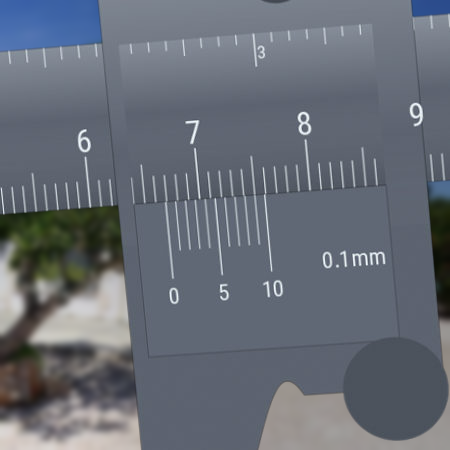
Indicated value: 66.9 mm
